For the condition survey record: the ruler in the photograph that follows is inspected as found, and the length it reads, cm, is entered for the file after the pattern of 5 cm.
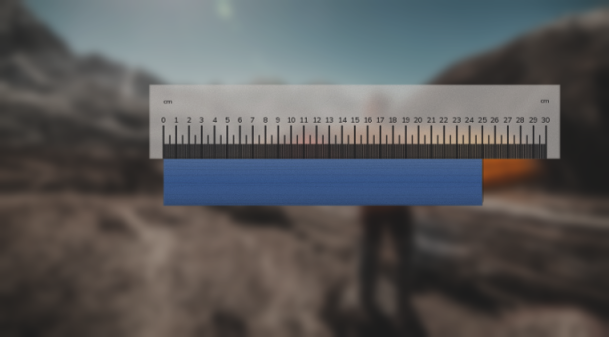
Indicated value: 25 cm
